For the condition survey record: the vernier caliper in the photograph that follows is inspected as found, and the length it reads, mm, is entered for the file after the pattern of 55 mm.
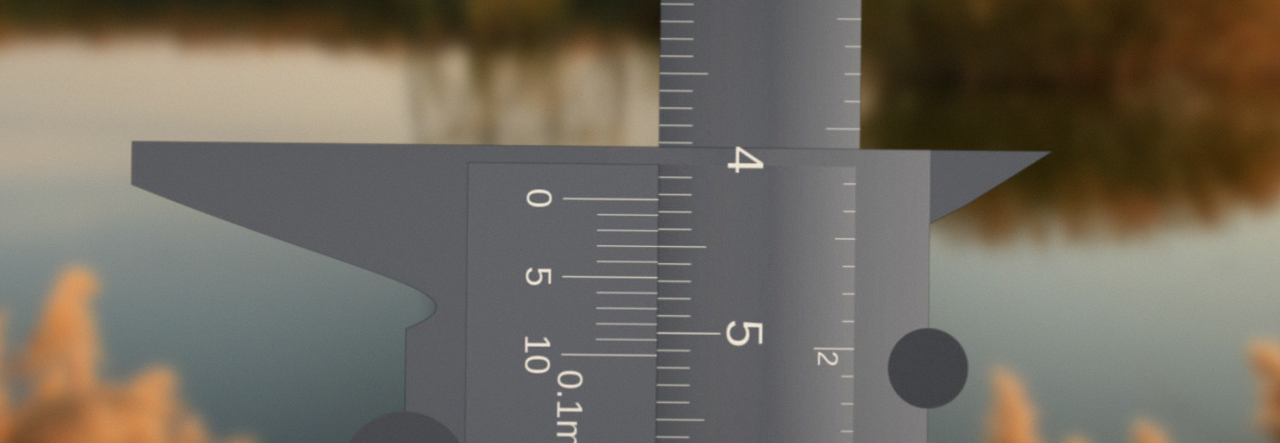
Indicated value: 42.3 mm
